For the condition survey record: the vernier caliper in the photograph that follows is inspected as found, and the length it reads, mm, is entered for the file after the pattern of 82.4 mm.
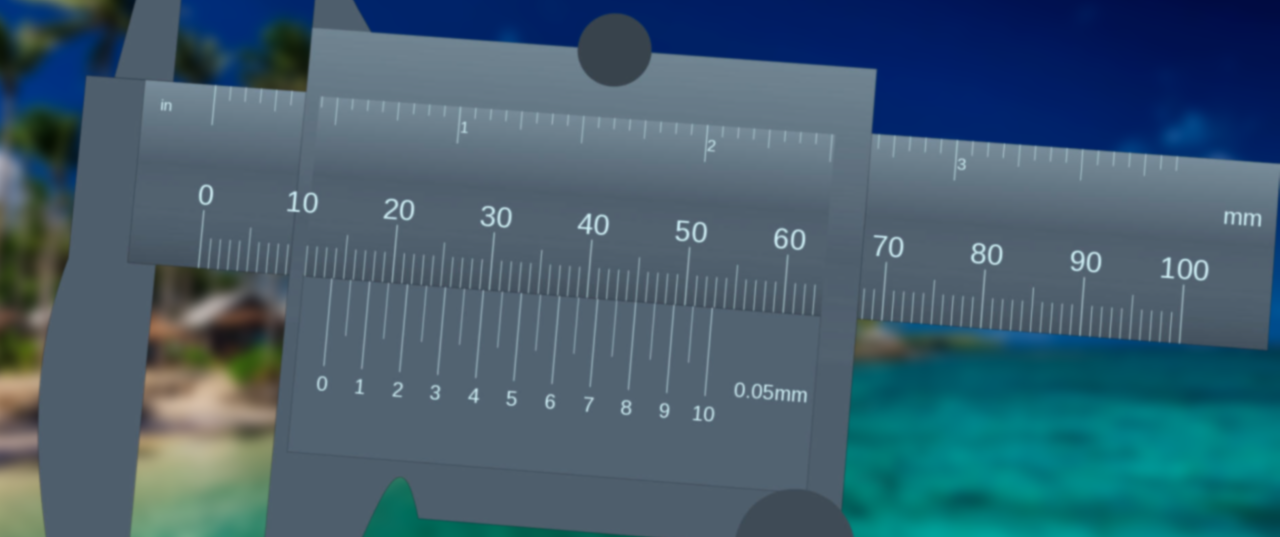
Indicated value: 13.8 mm
